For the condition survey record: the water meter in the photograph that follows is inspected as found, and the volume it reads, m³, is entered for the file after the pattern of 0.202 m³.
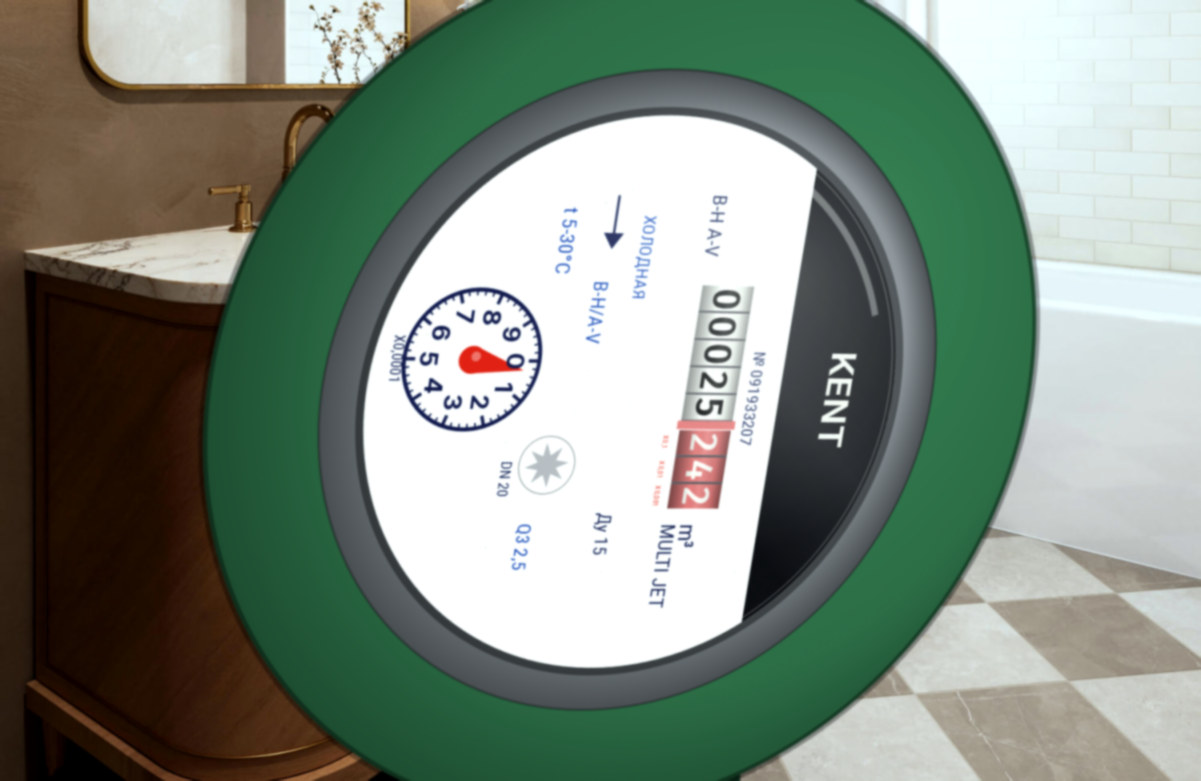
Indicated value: 25.2420 m³
